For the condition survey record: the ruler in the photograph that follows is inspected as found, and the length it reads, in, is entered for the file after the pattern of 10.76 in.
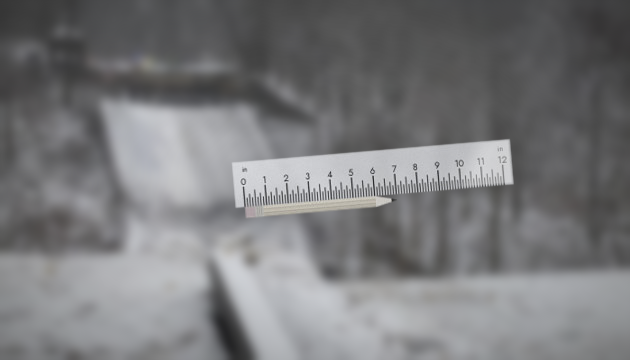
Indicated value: 7 in
